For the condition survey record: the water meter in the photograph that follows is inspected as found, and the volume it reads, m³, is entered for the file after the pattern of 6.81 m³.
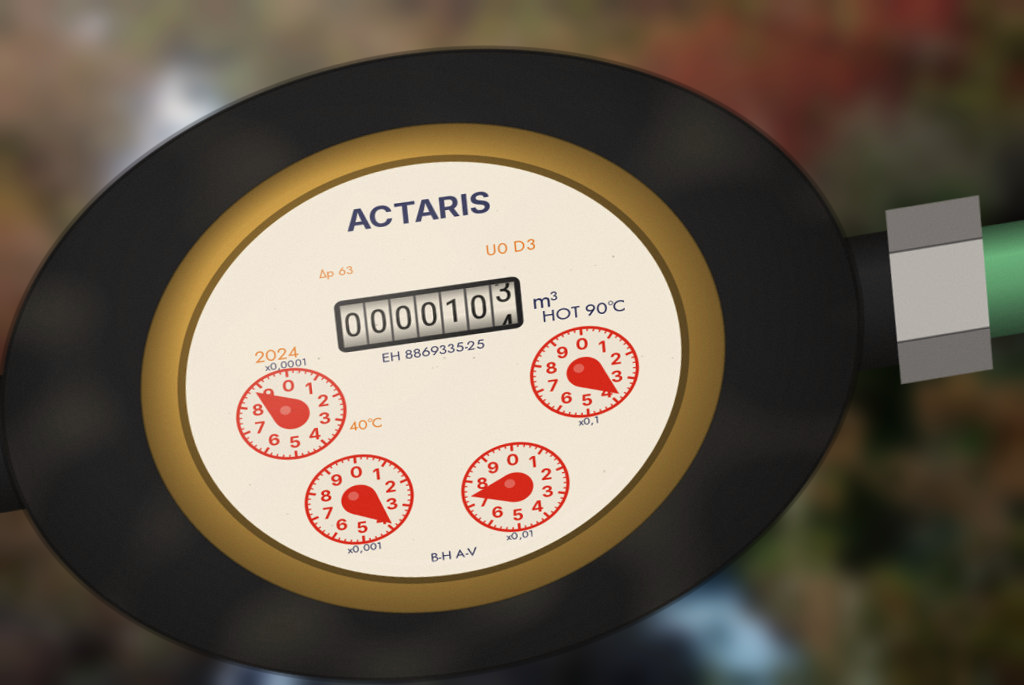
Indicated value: 103.3738 m³
